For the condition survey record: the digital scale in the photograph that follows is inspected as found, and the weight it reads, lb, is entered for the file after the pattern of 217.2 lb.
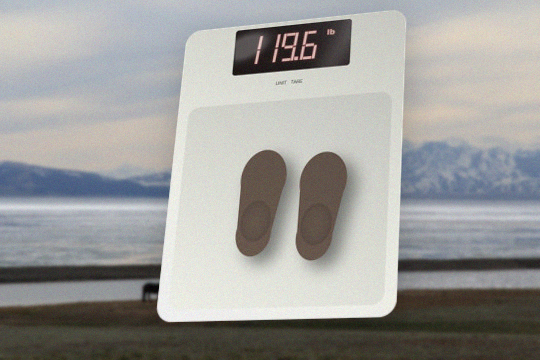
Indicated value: 119.6 lb
